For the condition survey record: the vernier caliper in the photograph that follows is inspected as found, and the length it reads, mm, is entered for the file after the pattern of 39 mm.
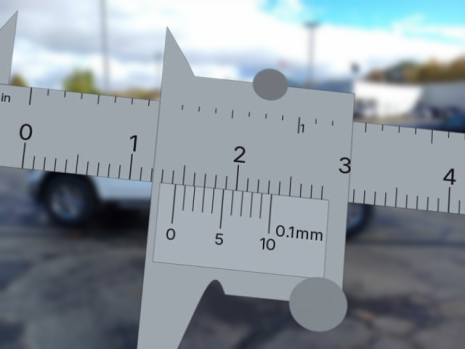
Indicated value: 14.3 mm
